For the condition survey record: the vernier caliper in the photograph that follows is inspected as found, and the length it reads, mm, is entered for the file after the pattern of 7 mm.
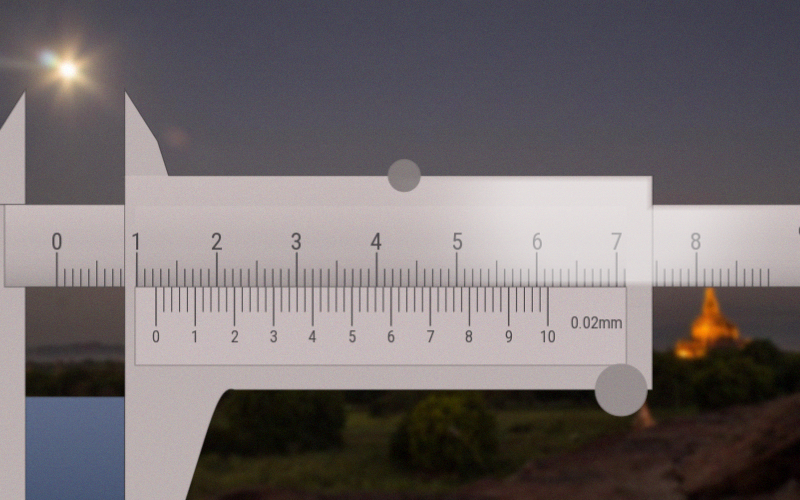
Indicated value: 12.4 mm
